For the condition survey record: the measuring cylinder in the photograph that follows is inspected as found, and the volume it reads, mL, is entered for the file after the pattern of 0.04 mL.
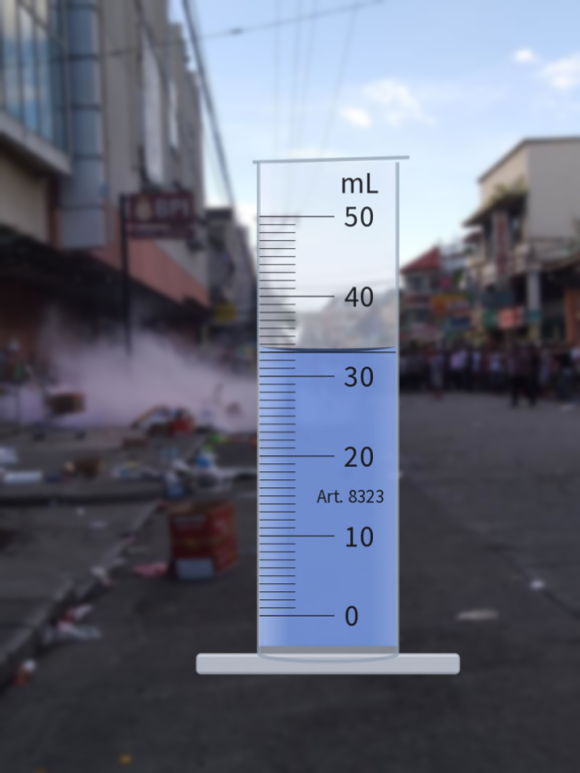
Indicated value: 33 mL
